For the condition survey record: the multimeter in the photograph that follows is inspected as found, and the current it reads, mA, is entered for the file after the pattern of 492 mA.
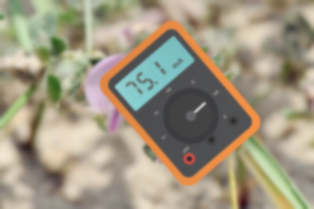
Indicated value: 75.1 mA
